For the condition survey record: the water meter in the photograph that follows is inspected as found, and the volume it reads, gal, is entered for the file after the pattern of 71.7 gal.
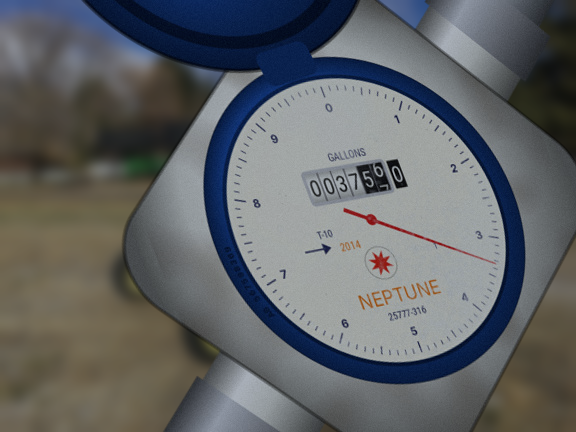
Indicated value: 37563.3 gal
